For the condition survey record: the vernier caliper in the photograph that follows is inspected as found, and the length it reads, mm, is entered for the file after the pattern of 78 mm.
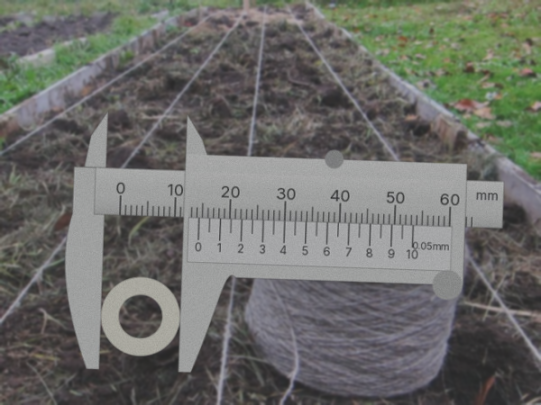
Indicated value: 14.4 mm
